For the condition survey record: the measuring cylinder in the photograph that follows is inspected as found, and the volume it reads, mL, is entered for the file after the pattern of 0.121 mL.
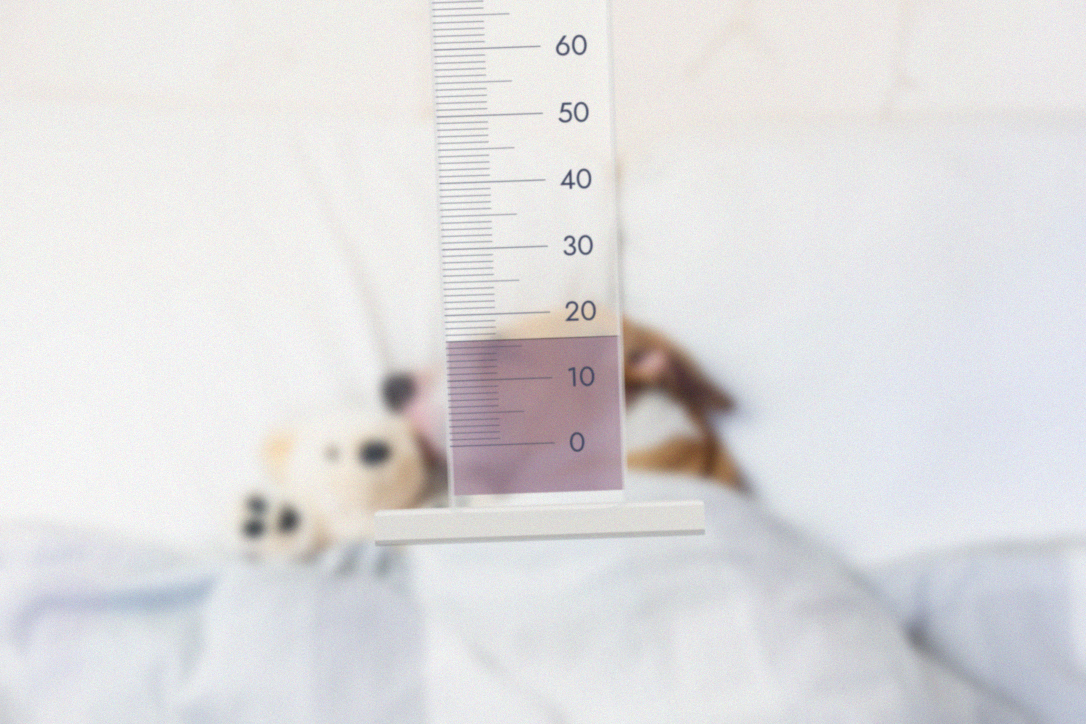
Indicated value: 16 mL
